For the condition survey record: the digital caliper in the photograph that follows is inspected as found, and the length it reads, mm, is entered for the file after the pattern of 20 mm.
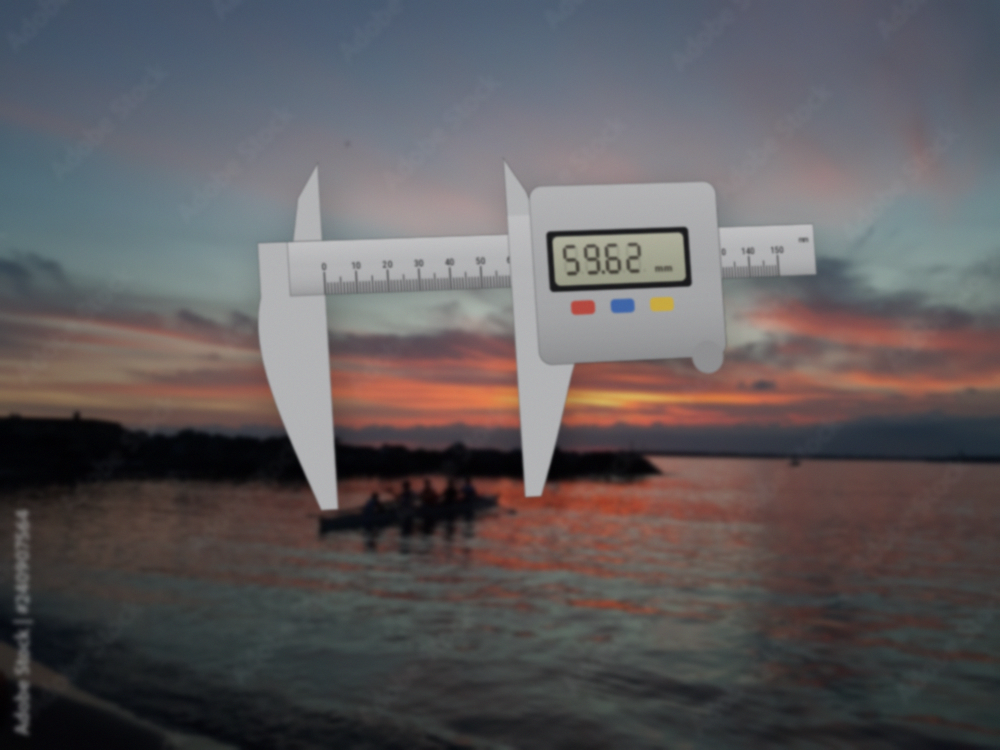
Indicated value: 59.62 mm
